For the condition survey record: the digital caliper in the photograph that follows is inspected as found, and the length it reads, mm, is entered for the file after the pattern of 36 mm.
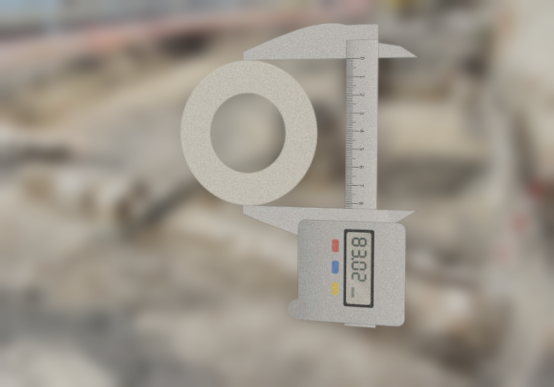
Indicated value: 83.02 mm
